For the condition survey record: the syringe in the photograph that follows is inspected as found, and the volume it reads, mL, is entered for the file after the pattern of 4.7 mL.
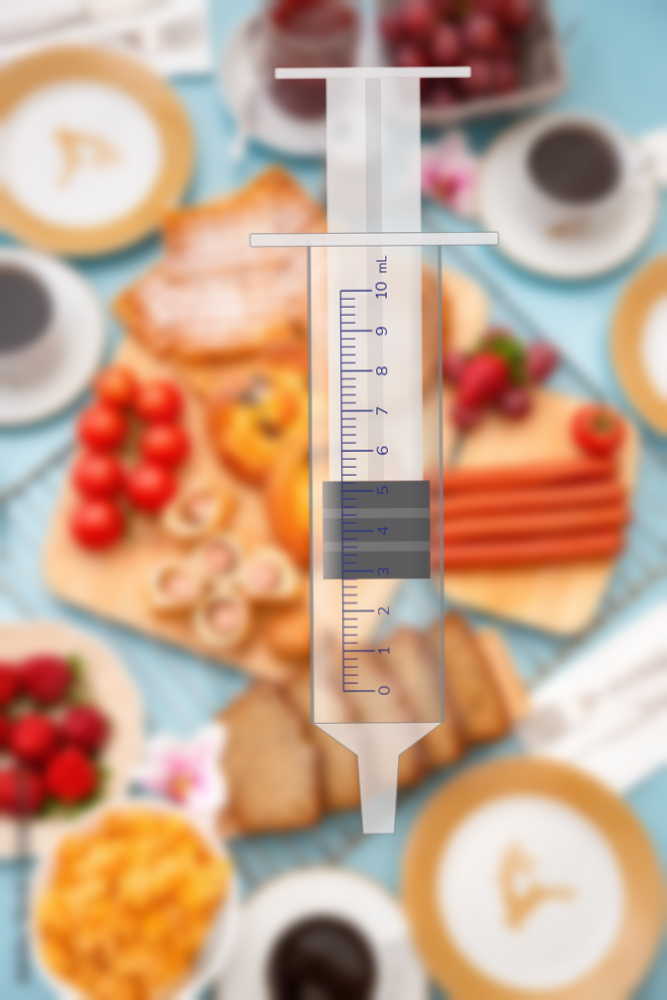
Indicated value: 2.8 mL
